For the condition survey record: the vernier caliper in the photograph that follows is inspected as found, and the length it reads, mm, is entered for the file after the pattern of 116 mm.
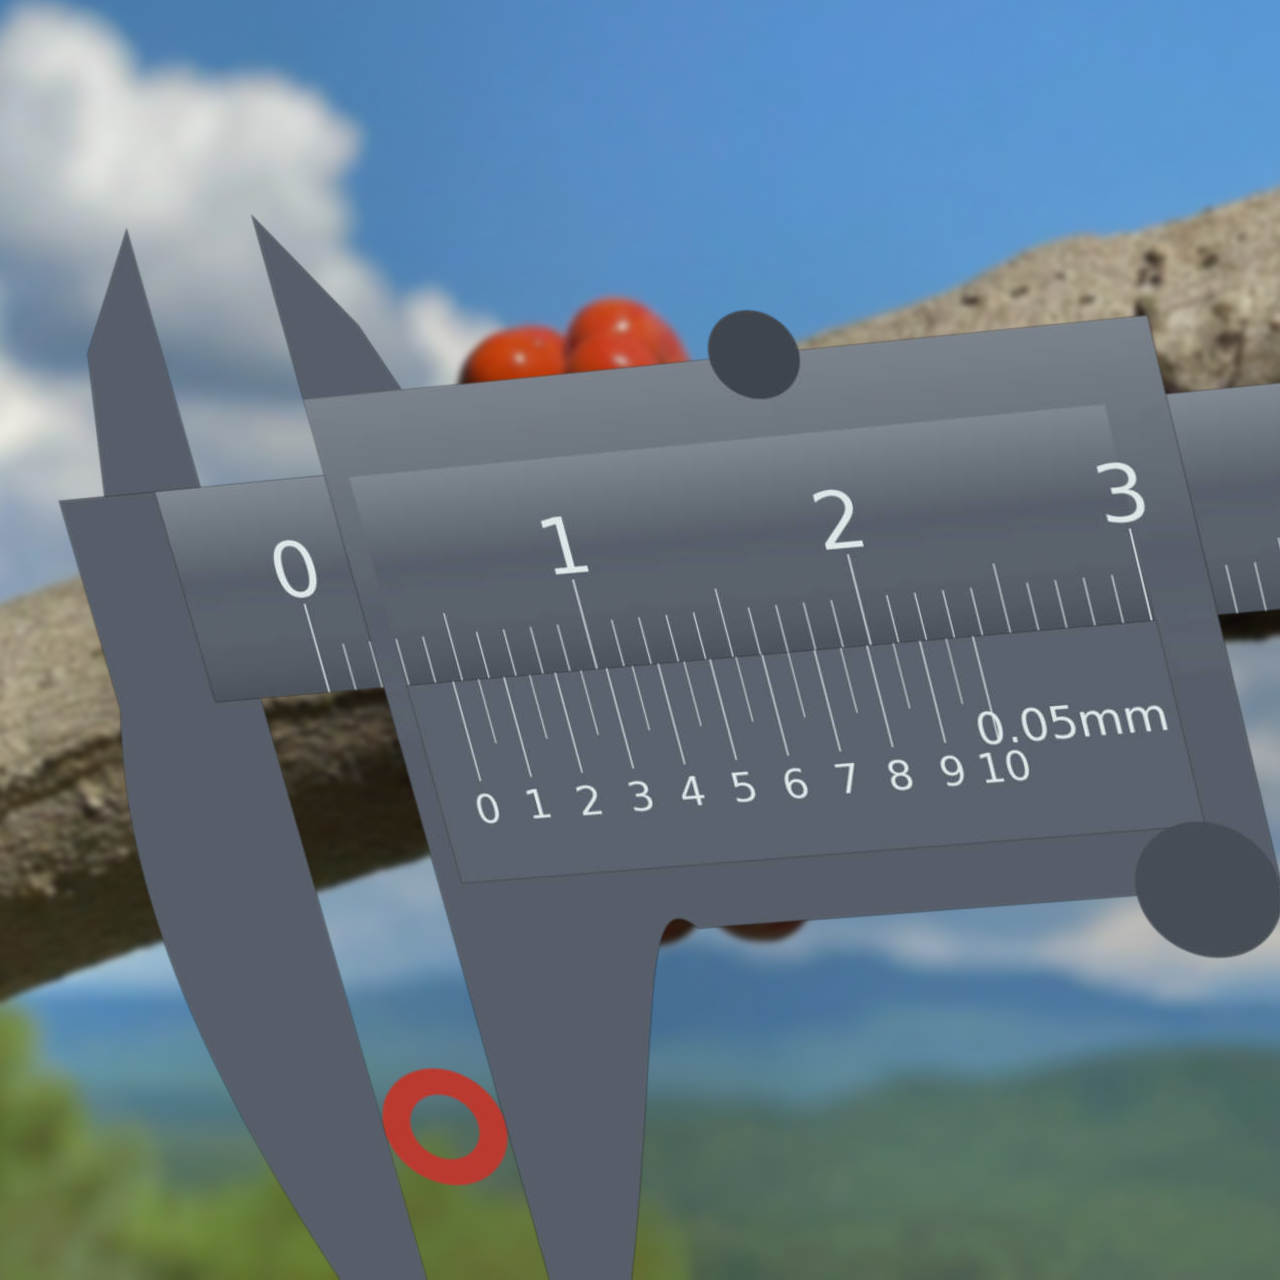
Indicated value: 4.65 mm
